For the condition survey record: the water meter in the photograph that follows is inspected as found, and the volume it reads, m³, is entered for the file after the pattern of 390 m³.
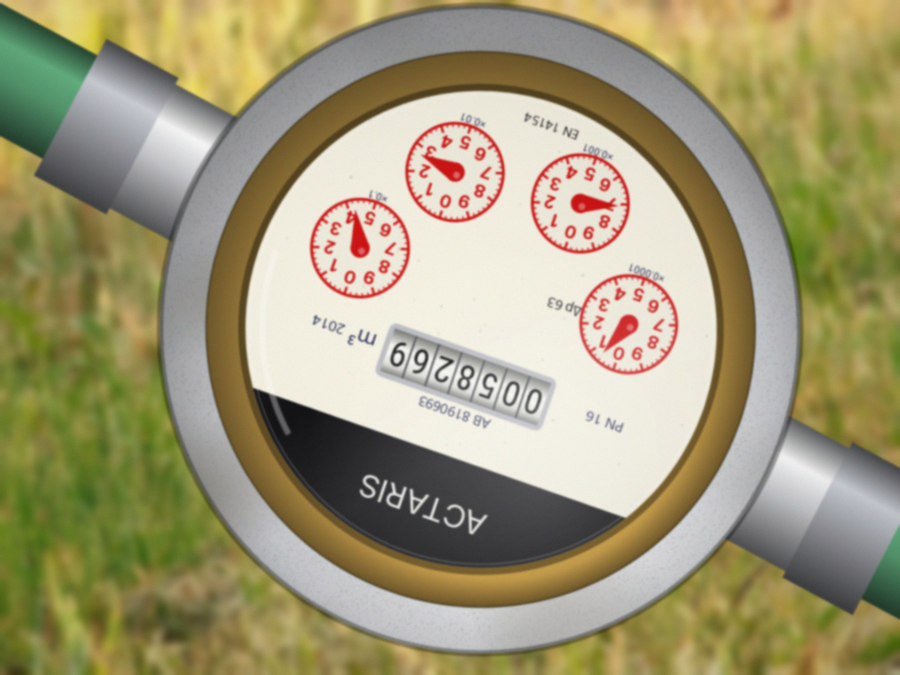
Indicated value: 58269.4270 m³
